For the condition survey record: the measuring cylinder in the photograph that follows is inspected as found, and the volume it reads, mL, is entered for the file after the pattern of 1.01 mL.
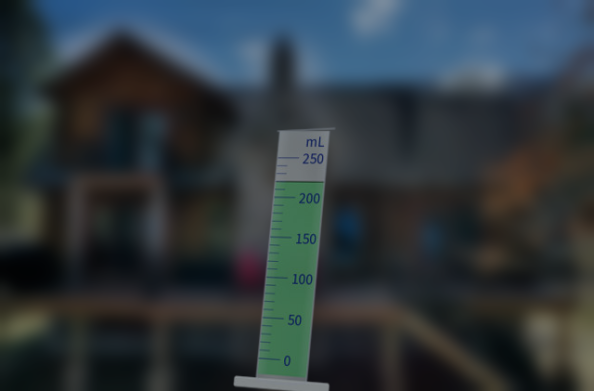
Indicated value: 220 mL
